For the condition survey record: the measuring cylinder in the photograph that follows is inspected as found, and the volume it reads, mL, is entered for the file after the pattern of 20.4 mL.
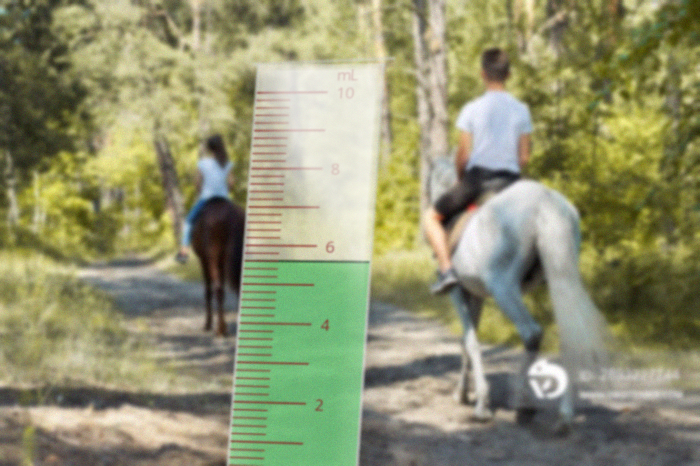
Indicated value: 5.6 mL
